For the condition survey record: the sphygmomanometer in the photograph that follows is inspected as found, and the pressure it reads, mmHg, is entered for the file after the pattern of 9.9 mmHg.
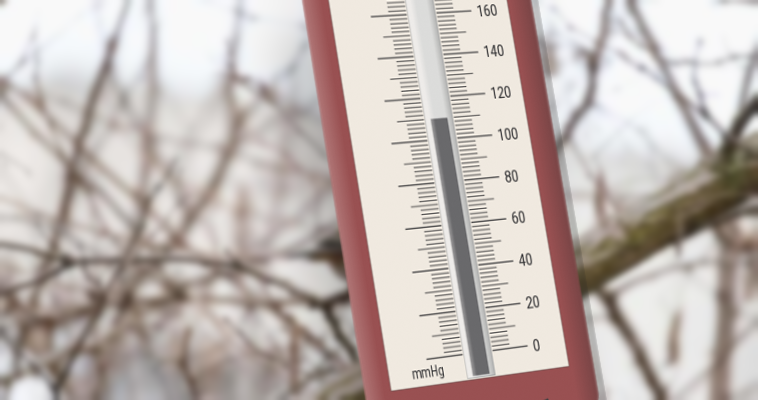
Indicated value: 110 mmHg
